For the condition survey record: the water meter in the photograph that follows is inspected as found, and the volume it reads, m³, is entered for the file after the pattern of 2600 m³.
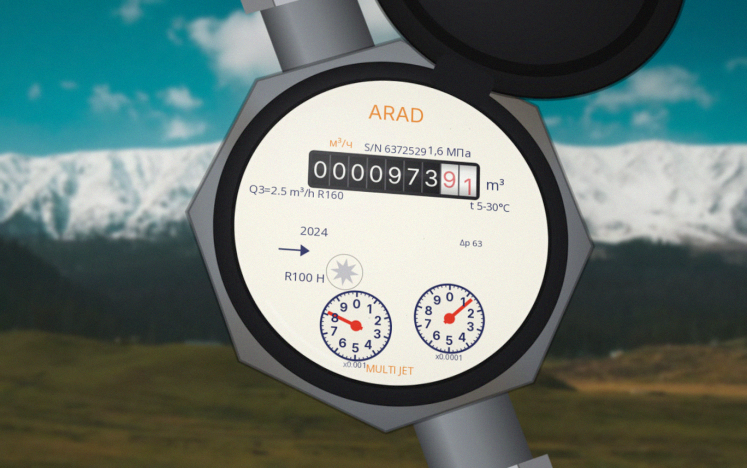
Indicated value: 973.9081 m³
